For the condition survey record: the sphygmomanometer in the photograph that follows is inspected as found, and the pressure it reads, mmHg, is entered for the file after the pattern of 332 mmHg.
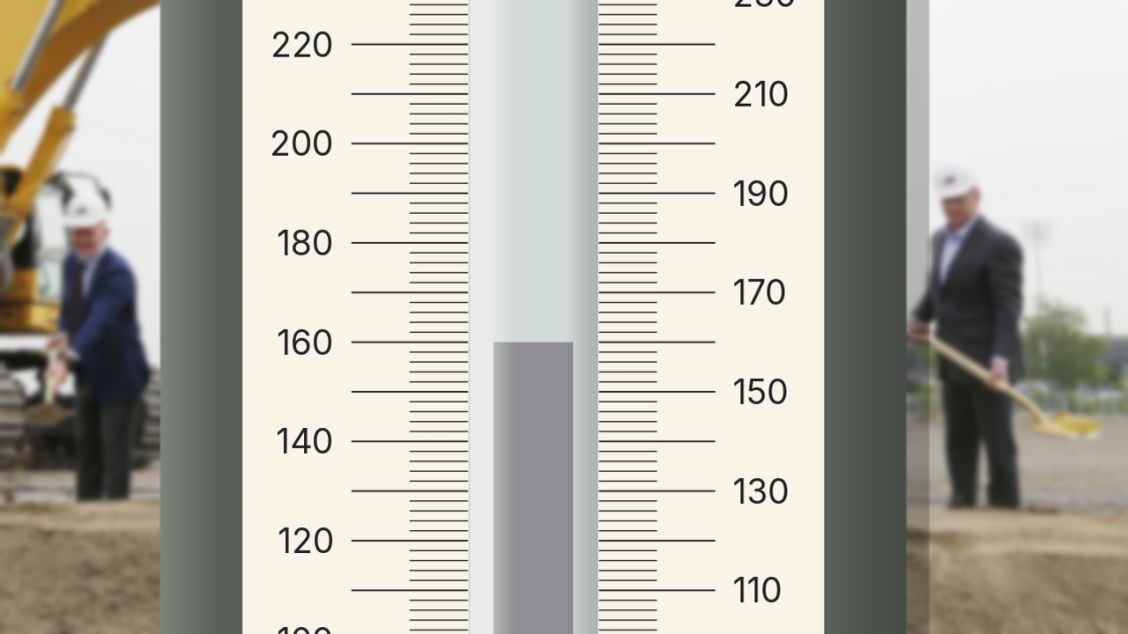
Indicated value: 160 mmHg
